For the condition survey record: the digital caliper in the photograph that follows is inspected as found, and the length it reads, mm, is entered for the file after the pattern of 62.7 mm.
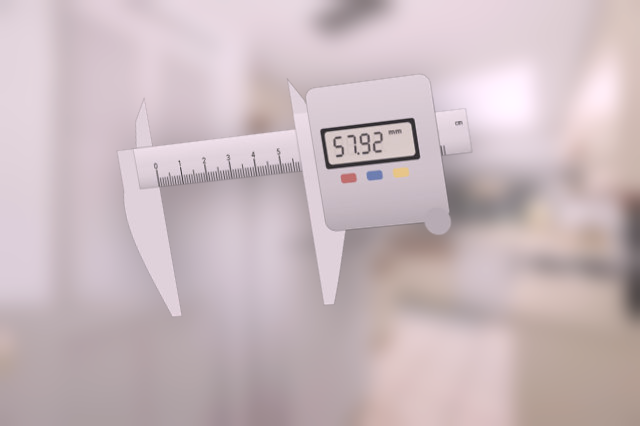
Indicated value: 57.92 mm
